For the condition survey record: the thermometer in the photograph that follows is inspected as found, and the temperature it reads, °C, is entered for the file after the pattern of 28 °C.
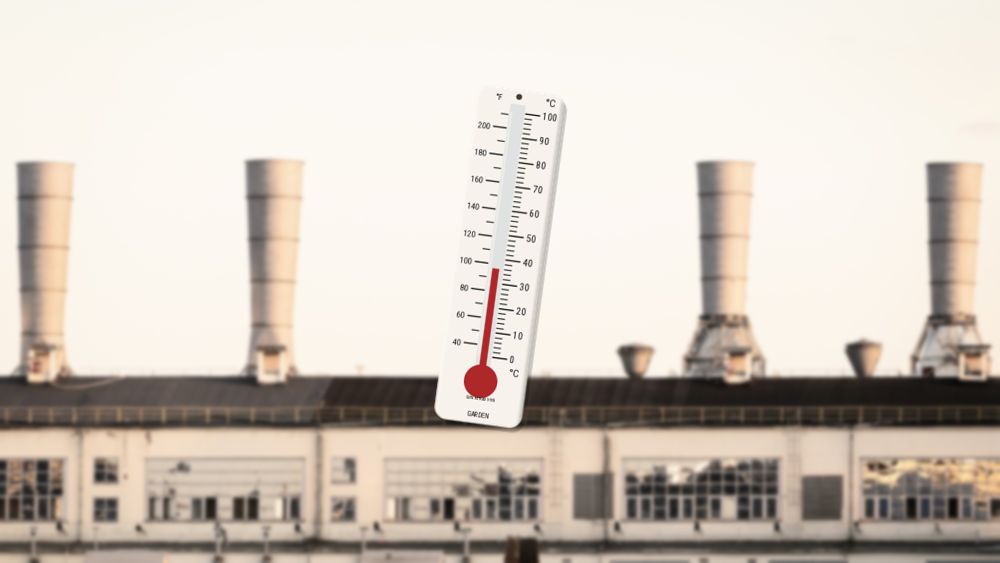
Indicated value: 36 °C
